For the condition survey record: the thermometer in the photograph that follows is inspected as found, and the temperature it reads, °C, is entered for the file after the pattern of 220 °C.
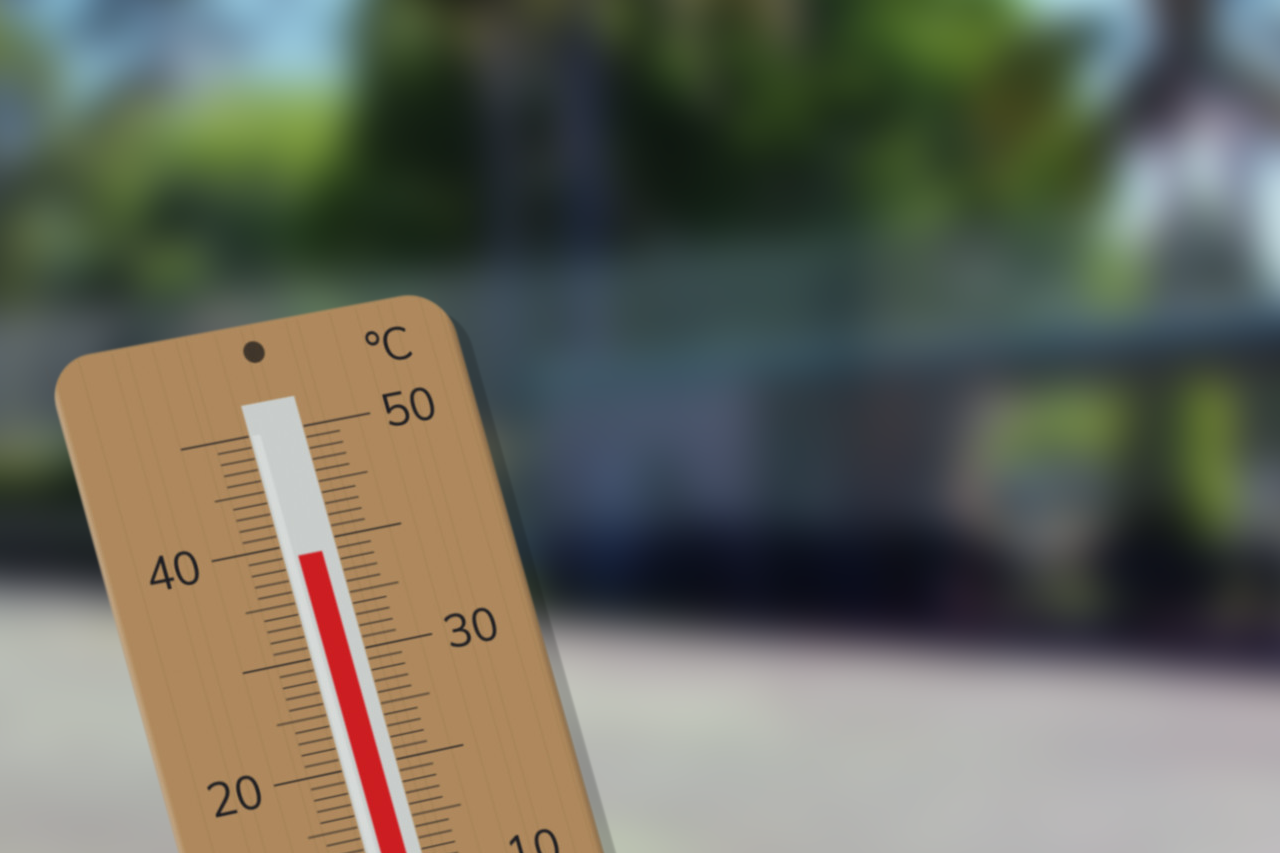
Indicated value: 39 °C
